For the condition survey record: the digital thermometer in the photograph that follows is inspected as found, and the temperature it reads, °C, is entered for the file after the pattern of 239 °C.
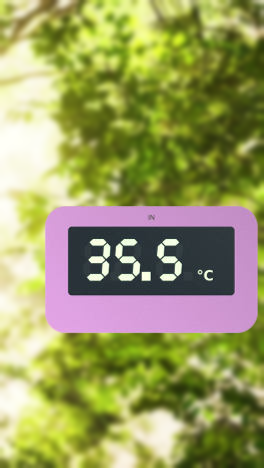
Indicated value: 35.5 °C
